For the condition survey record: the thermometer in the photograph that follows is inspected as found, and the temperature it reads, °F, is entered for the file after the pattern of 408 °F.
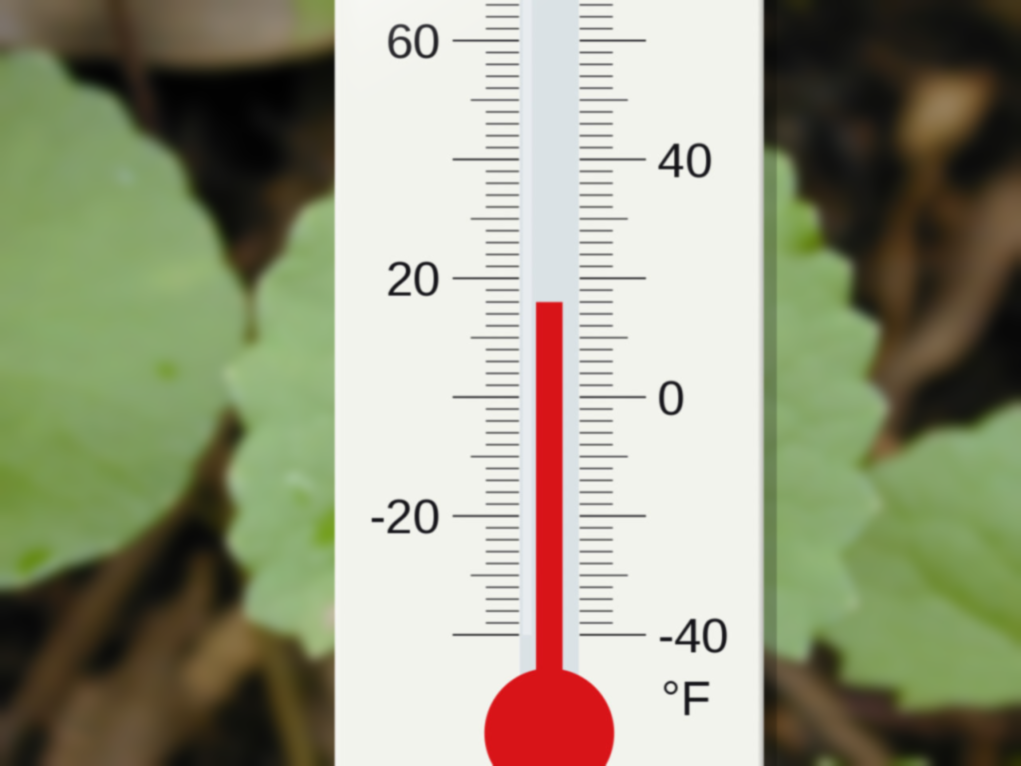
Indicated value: 16 °F
